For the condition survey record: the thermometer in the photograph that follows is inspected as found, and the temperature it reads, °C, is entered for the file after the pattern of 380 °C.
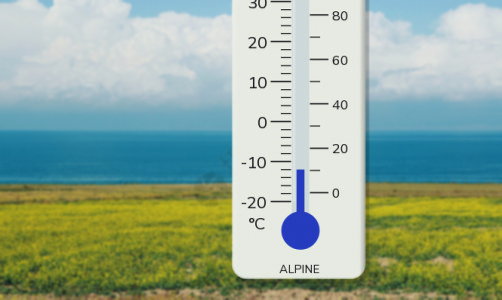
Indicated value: -12 °C
